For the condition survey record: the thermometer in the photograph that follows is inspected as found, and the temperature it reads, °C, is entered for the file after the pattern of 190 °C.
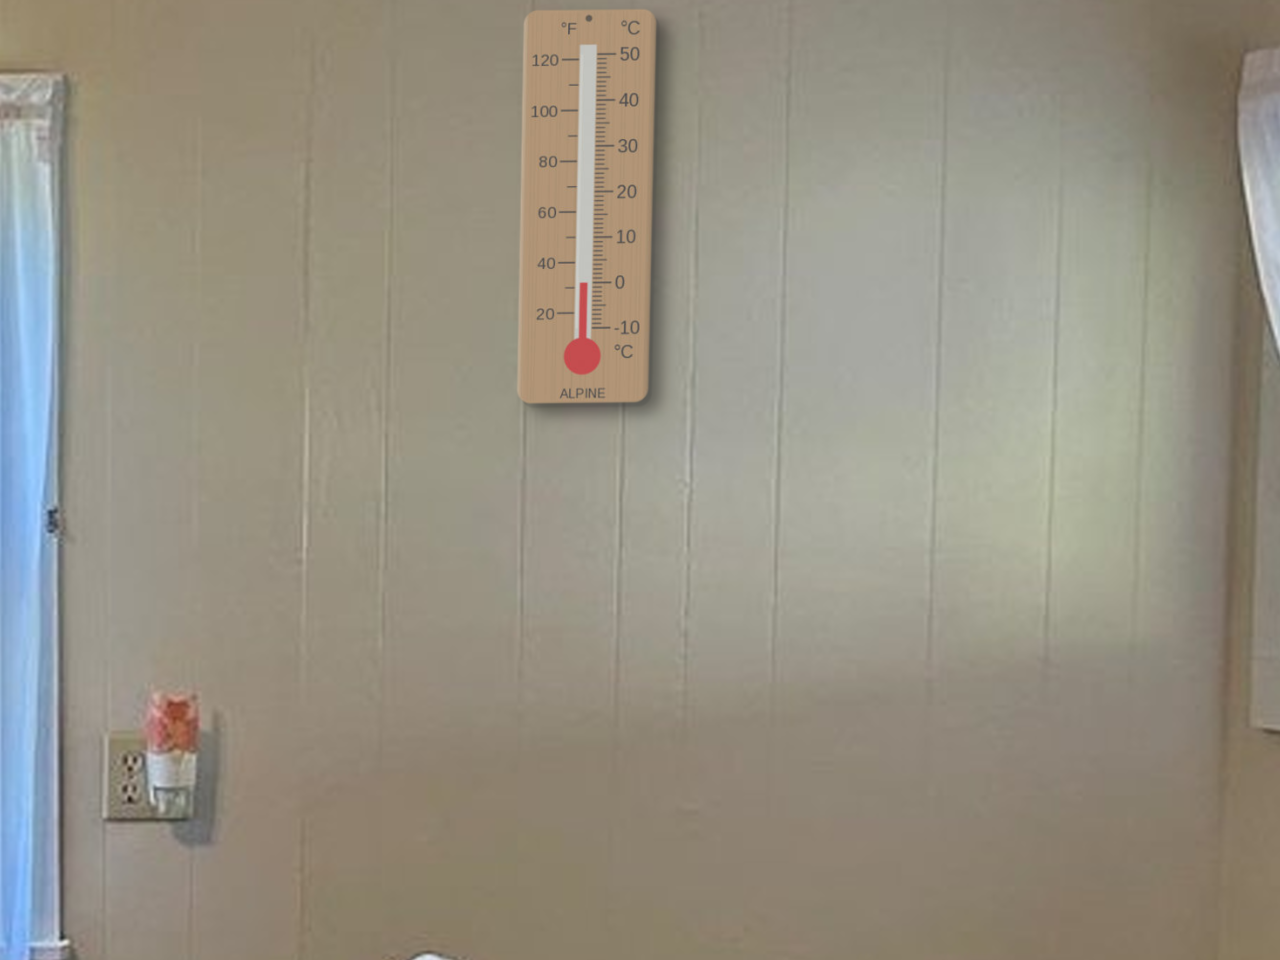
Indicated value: 0 °C
